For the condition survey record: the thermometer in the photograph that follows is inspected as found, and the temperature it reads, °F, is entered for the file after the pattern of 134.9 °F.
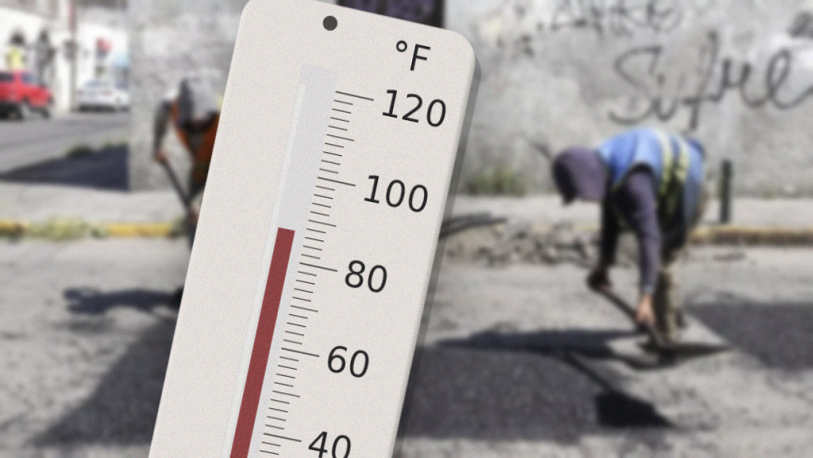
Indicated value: 87 °F
